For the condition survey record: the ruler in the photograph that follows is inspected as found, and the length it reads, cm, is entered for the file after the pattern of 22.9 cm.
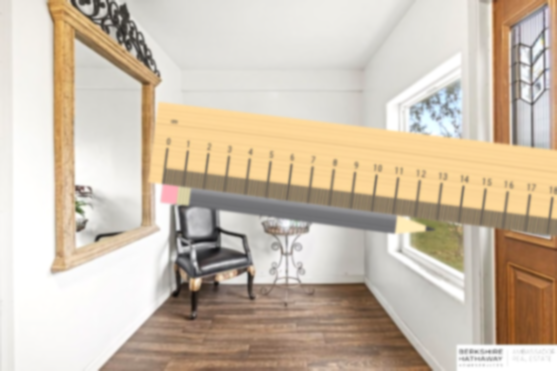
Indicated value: 13 cm
